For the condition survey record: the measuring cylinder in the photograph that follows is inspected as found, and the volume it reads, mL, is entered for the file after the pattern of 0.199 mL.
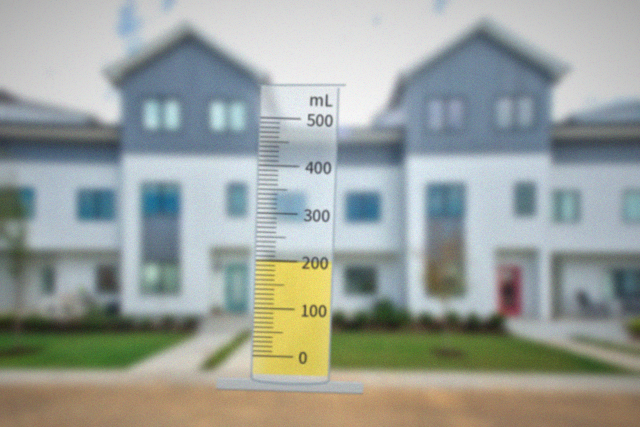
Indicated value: 200 mL
